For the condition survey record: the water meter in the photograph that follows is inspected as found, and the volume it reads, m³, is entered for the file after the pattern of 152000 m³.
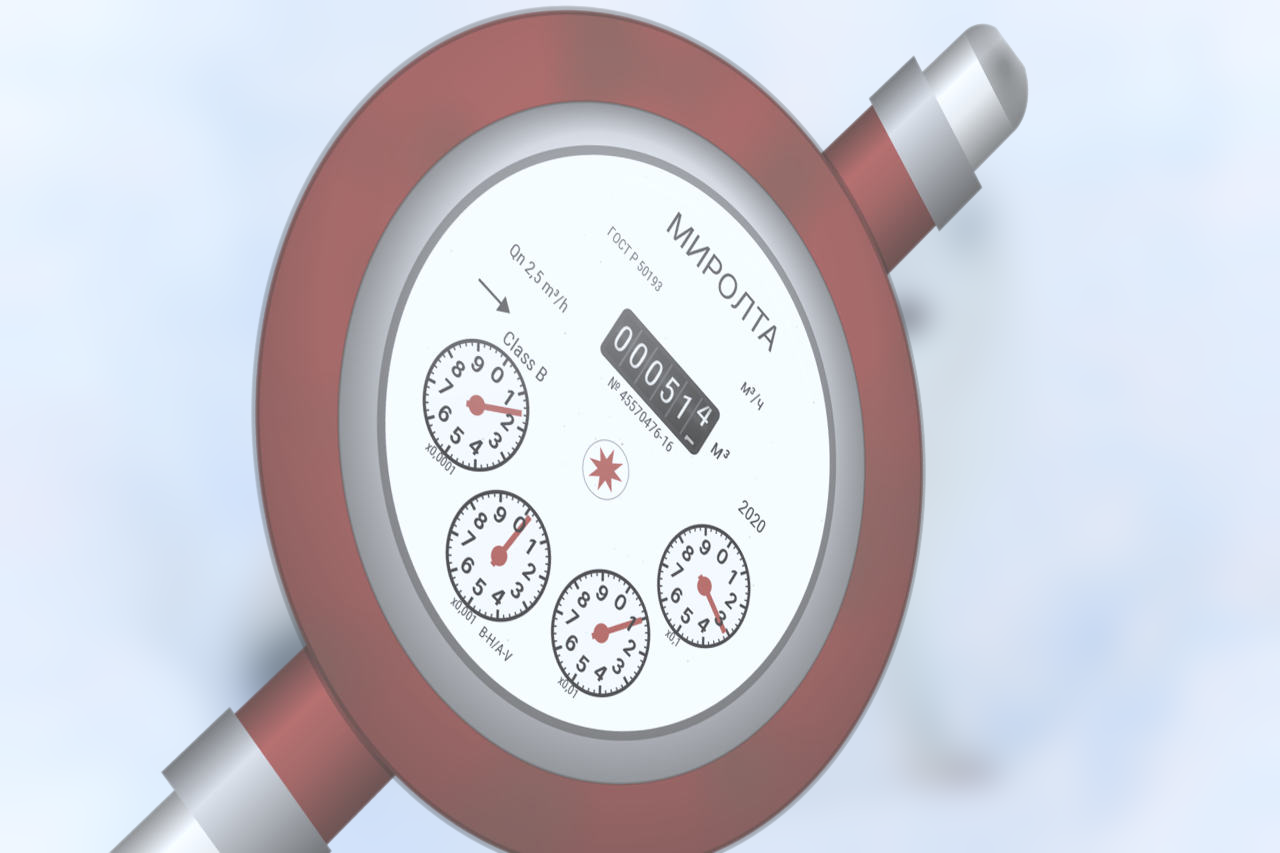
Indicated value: 514.3101 m³
